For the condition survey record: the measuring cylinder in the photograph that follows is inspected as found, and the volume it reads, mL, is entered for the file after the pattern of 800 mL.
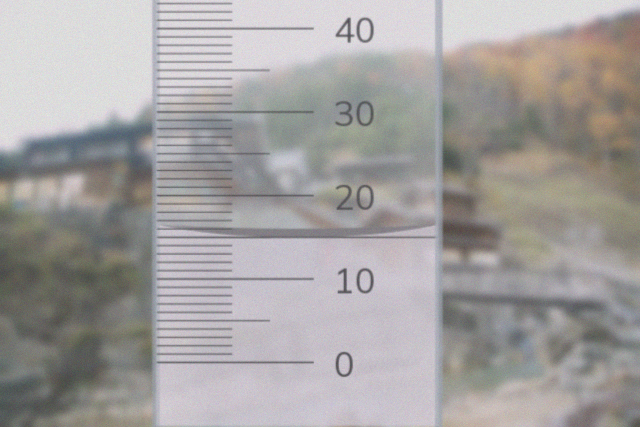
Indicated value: 15 mL
